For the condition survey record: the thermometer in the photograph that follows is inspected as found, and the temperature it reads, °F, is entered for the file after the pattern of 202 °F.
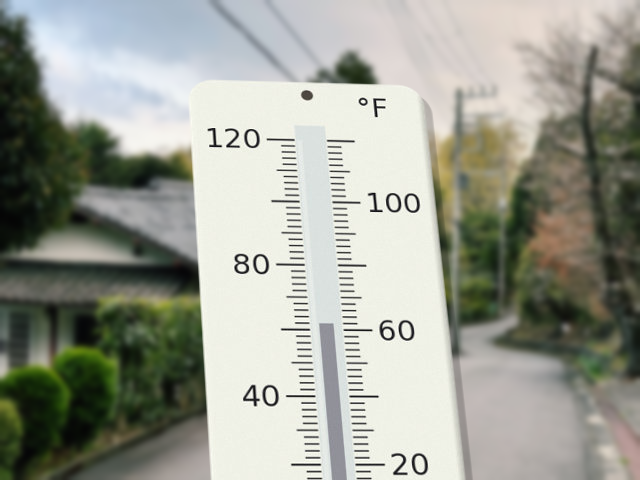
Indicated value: 62 °F
